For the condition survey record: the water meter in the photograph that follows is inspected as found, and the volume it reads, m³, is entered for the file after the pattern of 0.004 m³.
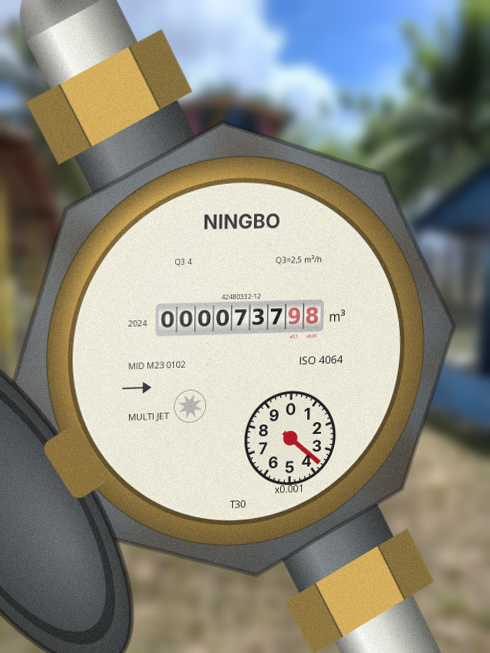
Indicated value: 737.983 m³
